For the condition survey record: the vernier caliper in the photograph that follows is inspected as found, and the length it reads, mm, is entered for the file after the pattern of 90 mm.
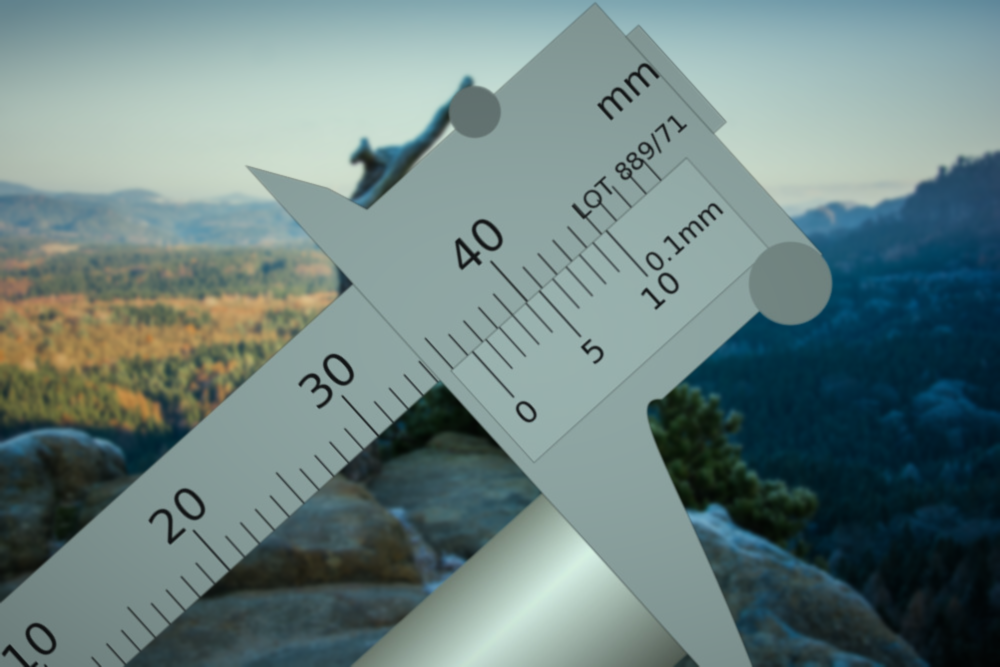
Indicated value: 36.3 mm
